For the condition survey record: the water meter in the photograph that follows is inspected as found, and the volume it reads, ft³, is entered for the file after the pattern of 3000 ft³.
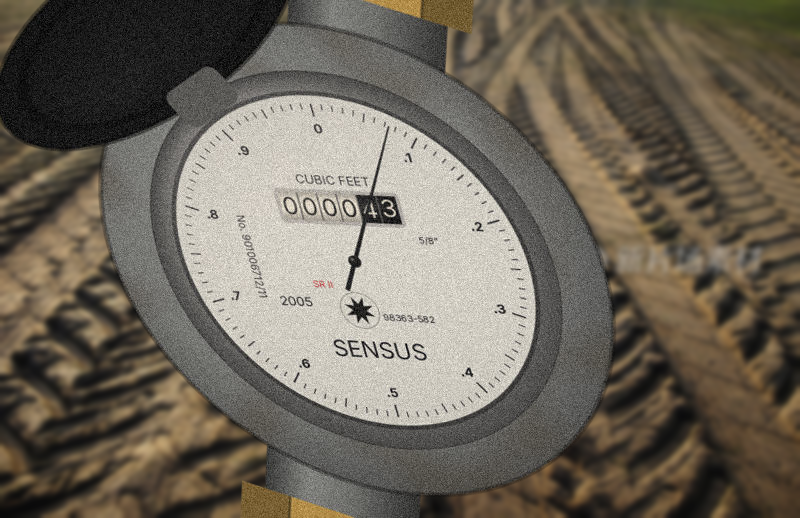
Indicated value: 43.07 ft³
